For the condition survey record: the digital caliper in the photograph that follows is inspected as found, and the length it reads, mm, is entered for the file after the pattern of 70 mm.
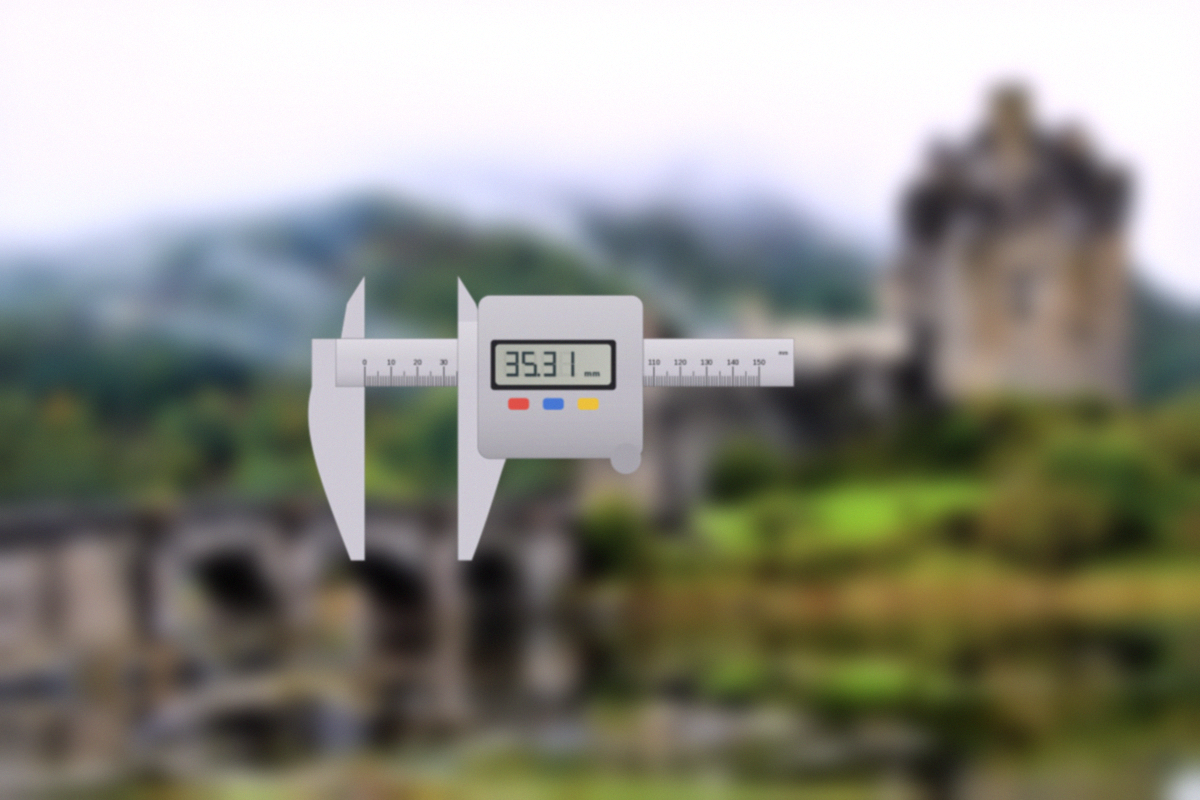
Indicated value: 35.31 mm
